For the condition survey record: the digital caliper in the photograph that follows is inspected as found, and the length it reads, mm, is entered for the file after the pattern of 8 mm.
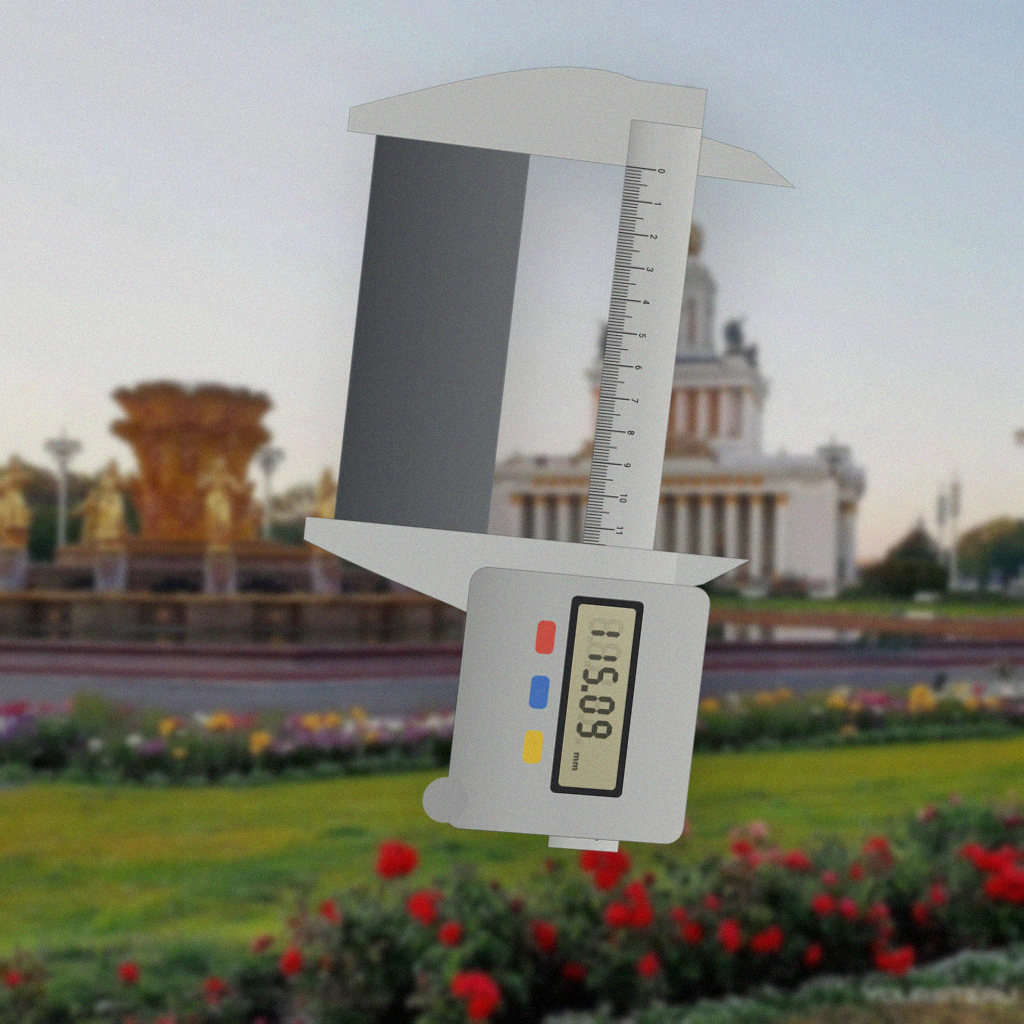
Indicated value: 115.09 mm
